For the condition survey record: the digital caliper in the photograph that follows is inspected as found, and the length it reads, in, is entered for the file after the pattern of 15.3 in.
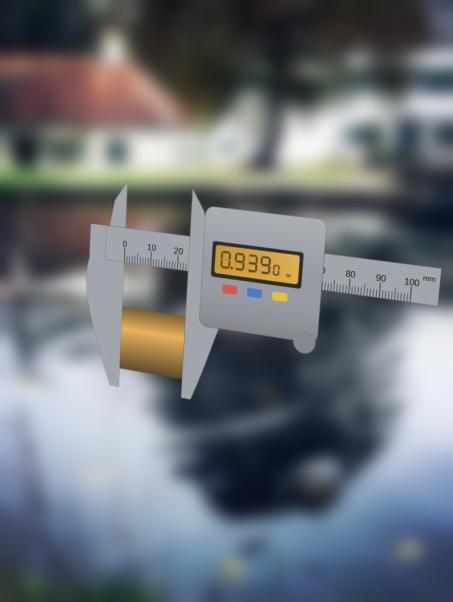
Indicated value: 0.9390 in
